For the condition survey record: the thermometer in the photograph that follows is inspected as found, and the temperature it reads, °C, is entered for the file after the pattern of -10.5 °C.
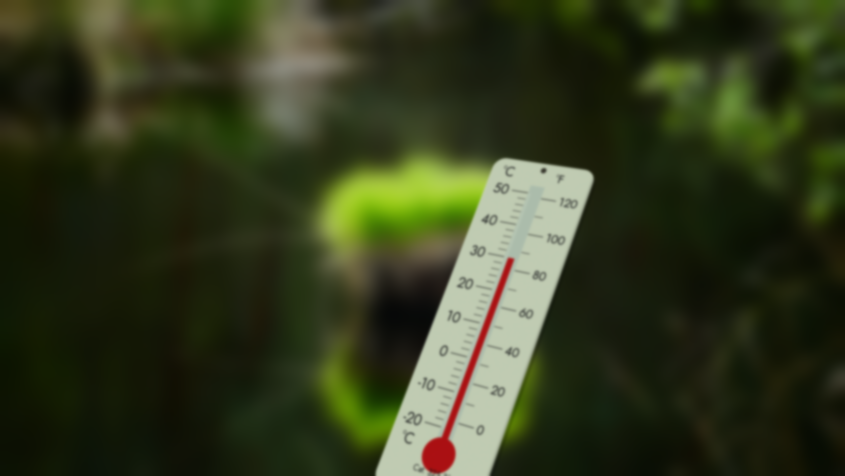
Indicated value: 30 °C
